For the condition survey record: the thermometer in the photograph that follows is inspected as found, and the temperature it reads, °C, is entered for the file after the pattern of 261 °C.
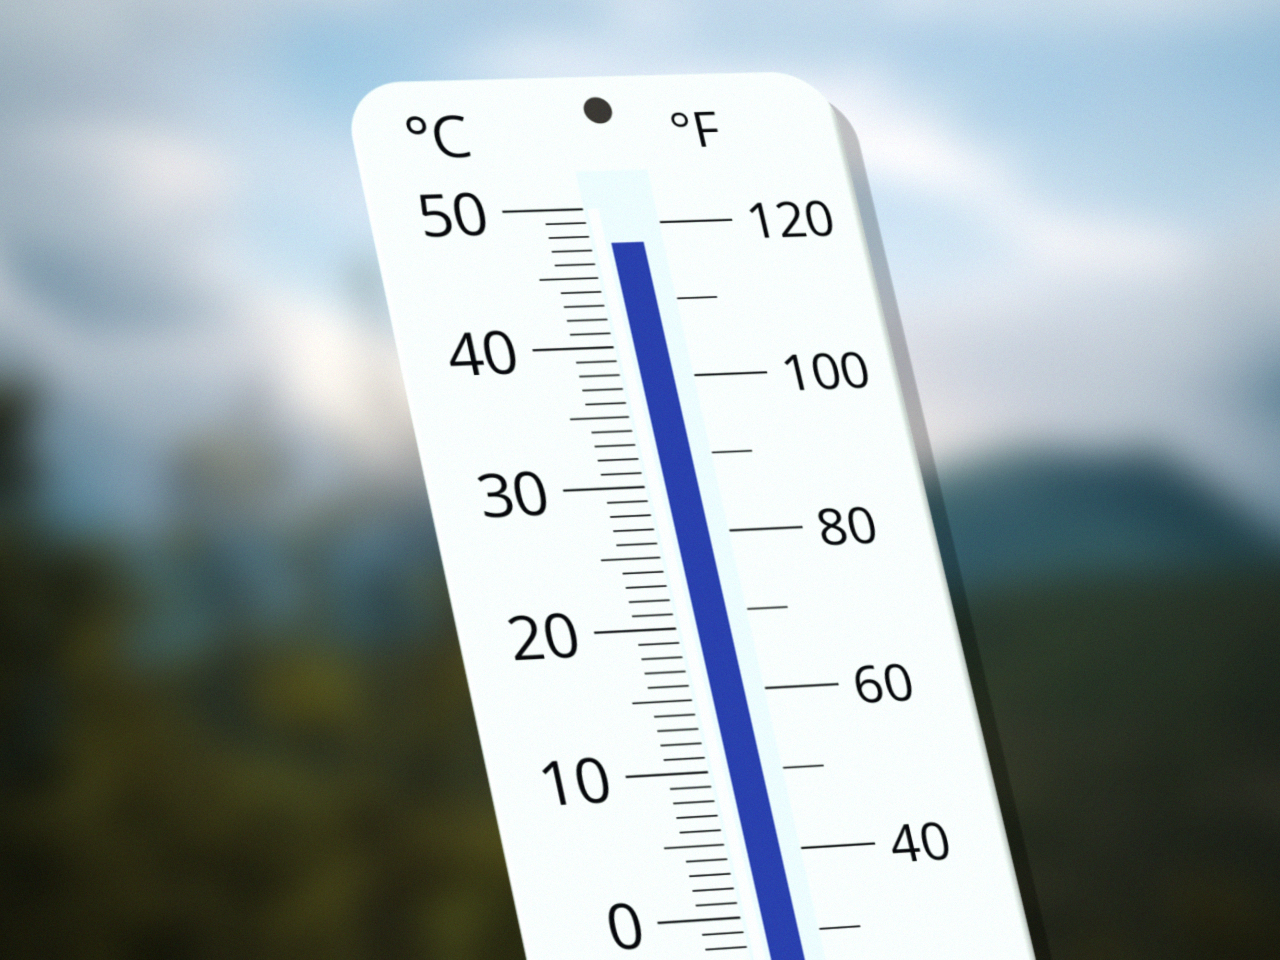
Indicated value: 47.5 °C
